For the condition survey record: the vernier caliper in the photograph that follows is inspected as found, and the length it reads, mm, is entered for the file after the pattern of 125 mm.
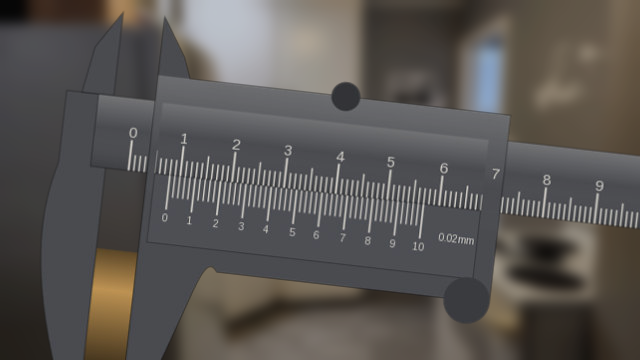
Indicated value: 8.0 mm
